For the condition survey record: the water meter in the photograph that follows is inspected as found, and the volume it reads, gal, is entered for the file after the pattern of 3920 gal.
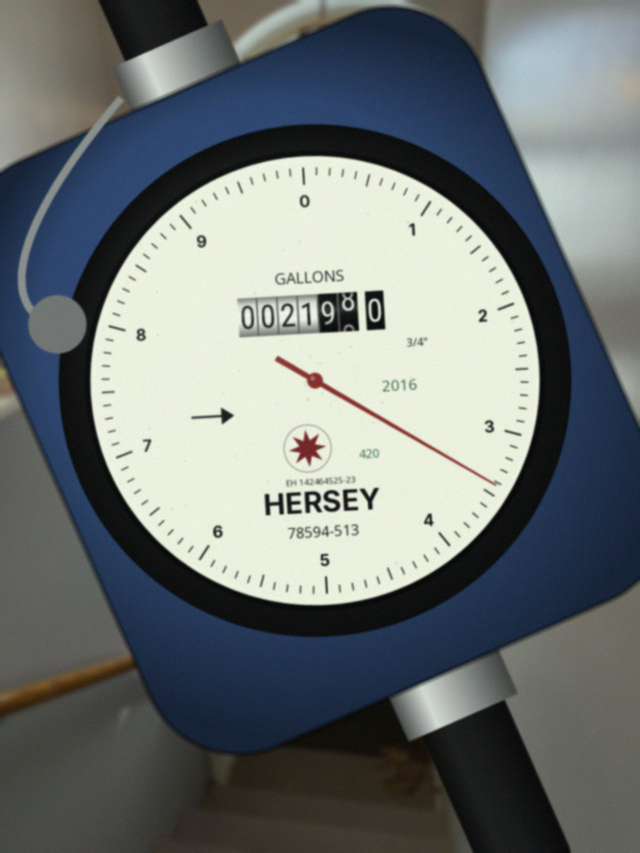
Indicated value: 21983.4 gal
